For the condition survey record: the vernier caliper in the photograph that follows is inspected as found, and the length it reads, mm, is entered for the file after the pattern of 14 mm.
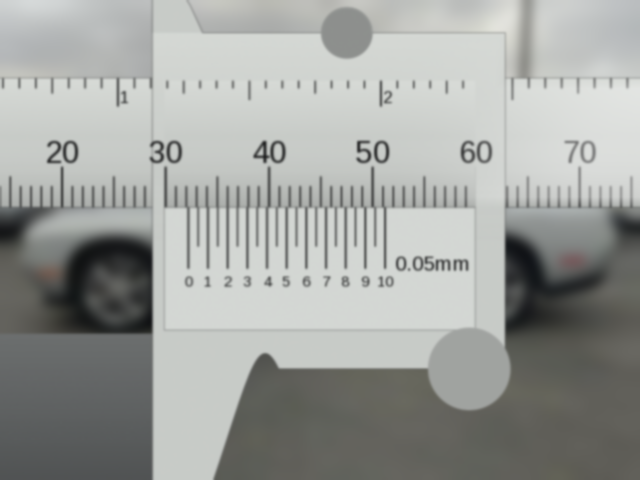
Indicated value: 32.2 mm
